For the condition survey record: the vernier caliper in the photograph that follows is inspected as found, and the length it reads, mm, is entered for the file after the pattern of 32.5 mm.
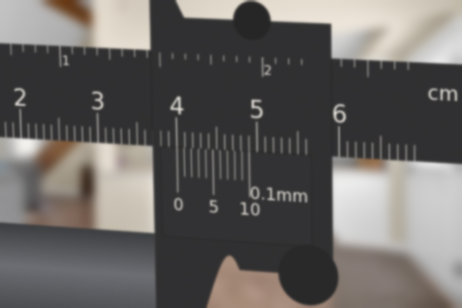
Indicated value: 40.0 mm
